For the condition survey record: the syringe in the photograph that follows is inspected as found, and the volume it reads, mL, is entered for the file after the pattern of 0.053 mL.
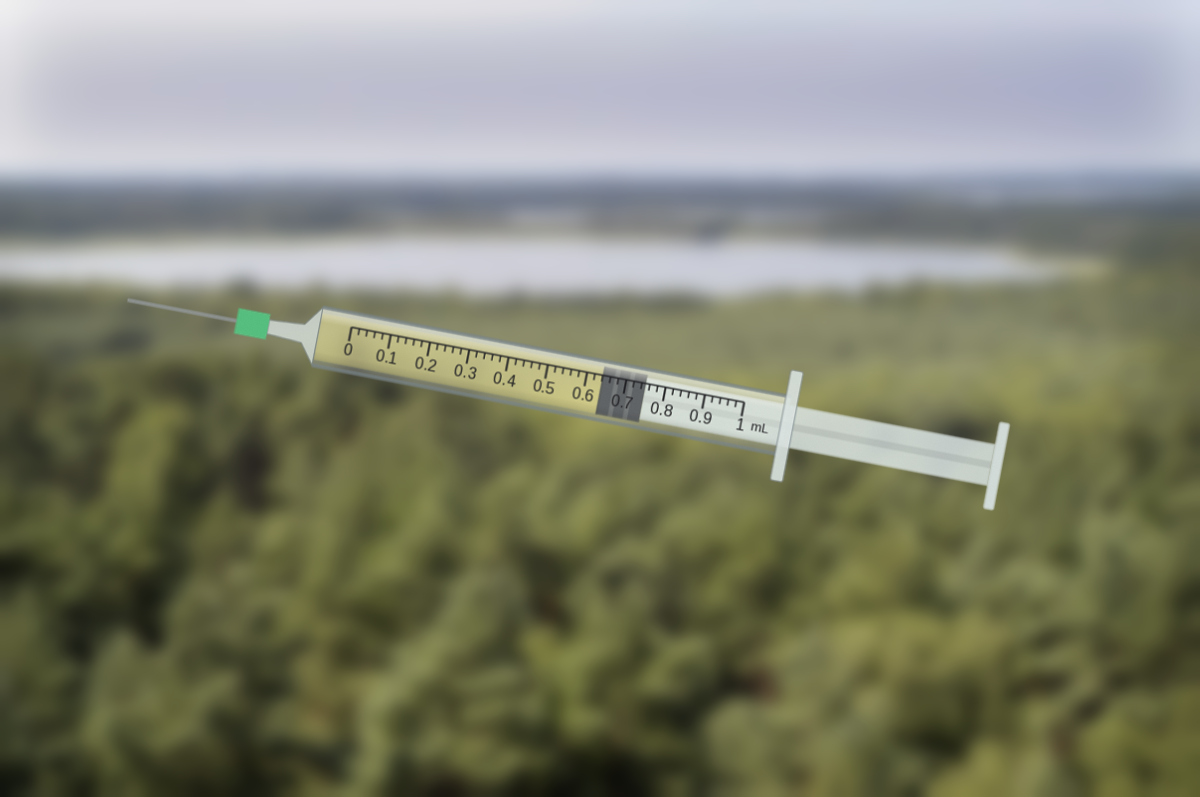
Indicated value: 0.64 mL
